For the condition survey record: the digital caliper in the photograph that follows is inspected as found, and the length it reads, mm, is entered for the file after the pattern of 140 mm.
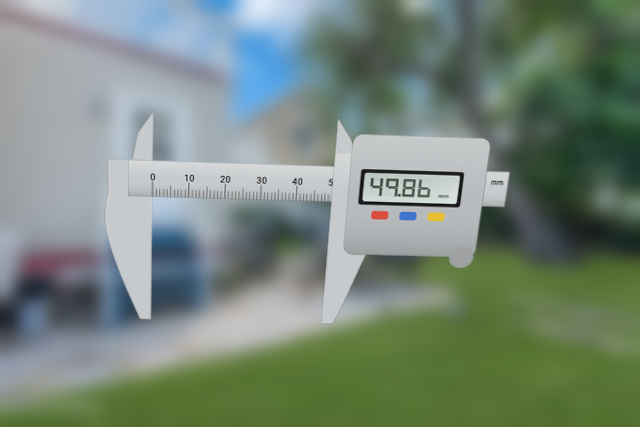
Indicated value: 49.86 mm
